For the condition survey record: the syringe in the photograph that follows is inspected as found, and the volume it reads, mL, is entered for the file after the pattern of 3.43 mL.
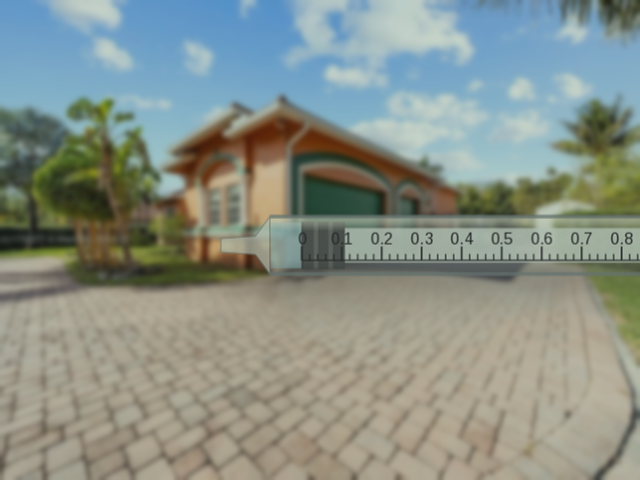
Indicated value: 0 mL
